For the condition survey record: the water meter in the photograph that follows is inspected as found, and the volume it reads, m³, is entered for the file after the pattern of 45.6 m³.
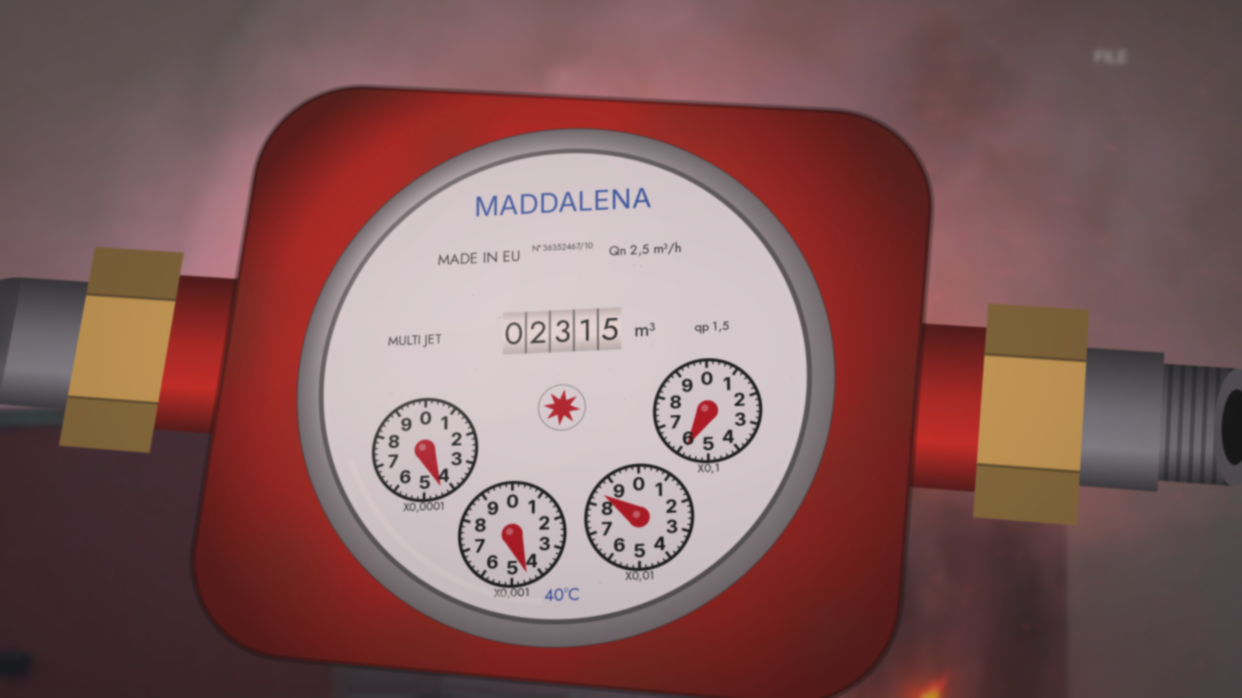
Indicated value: 2315.5844 m³
